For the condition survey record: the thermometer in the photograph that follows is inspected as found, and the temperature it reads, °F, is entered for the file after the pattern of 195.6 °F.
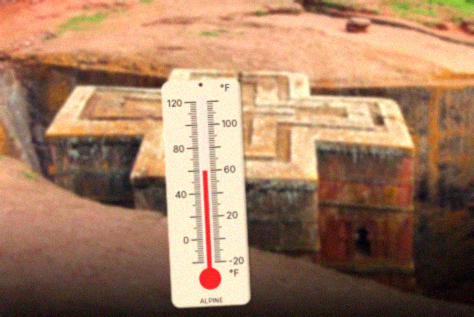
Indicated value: 60 °F
